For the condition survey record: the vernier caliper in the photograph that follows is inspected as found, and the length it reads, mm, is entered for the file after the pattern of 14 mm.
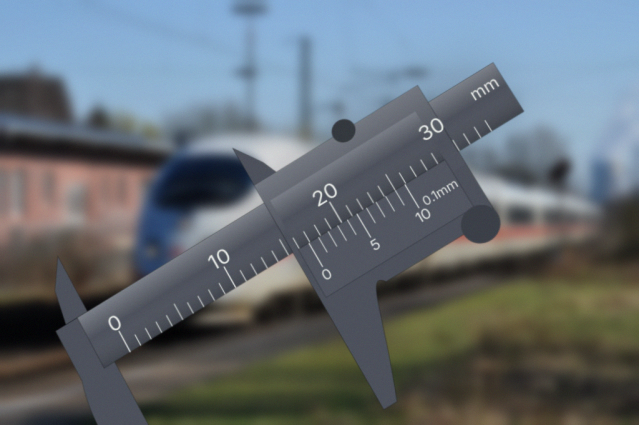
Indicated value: 16.9 mm
